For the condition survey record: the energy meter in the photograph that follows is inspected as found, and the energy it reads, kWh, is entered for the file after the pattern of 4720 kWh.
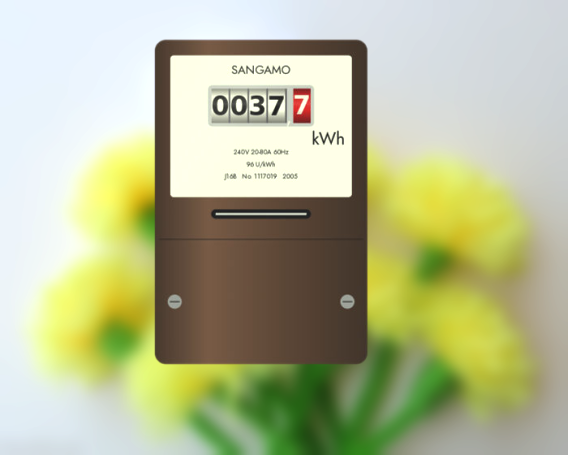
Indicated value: 37.7 kWh
